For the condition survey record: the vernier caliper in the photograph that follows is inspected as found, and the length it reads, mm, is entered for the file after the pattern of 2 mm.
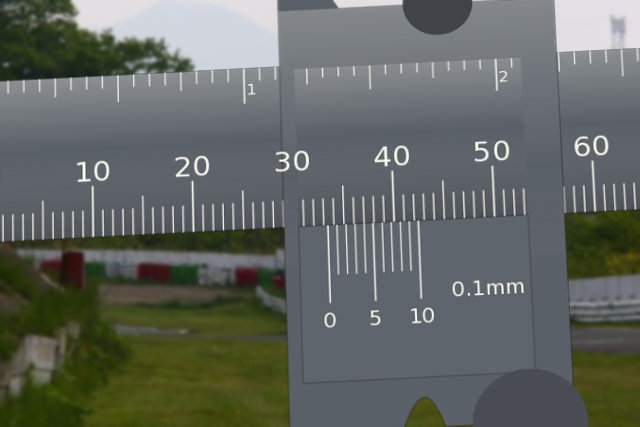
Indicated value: 33.4 mm
